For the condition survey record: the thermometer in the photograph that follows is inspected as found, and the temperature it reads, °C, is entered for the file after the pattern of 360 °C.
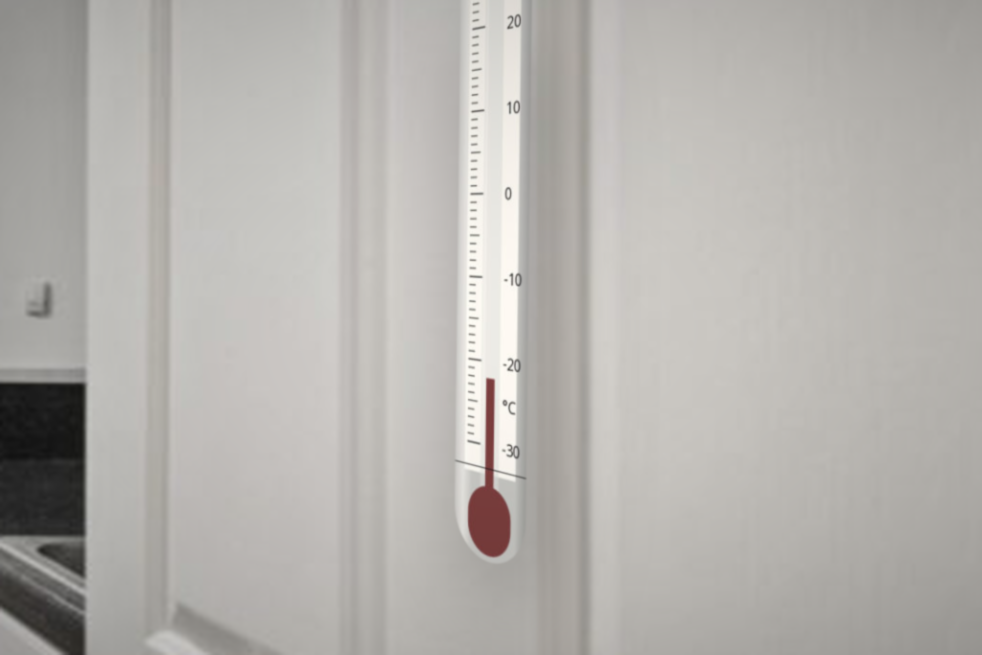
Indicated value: -22 °C
